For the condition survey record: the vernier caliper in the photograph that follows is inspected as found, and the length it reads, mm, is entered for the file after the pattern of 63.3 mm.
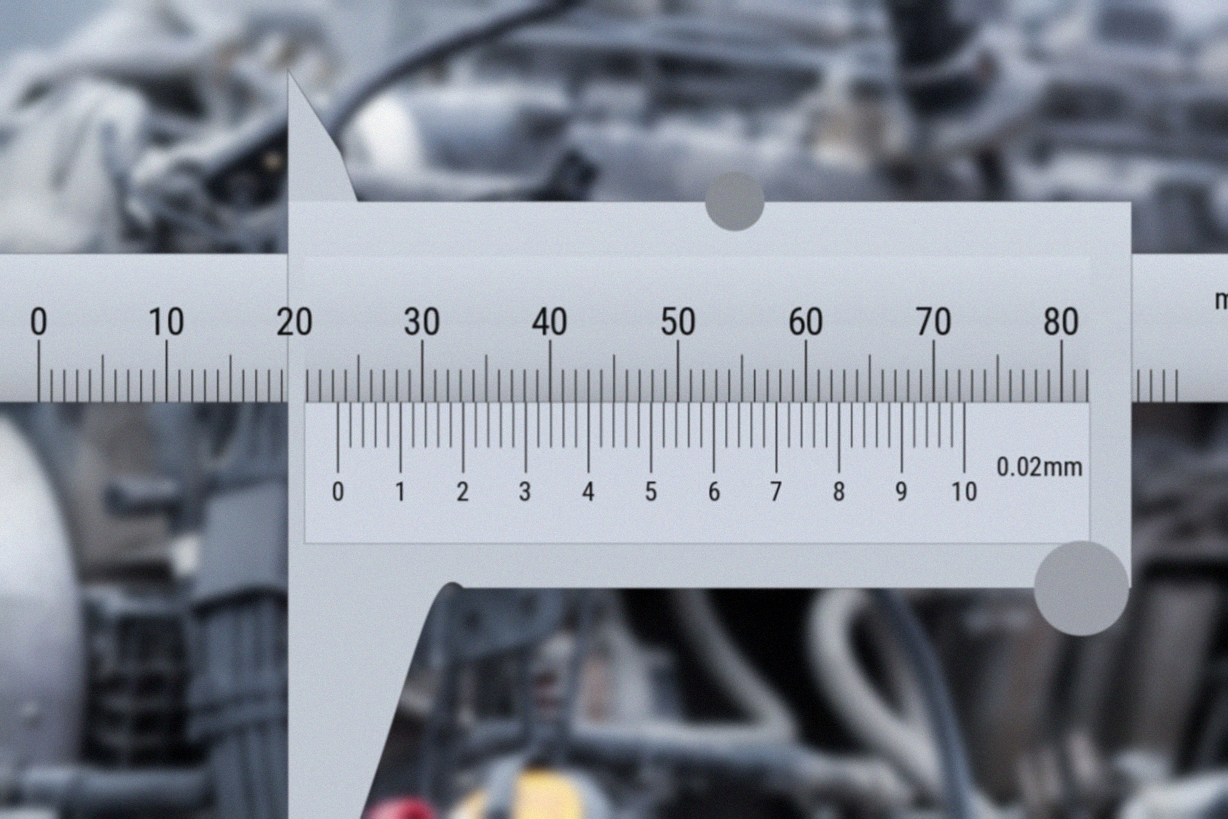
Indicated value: 23.4 mm
